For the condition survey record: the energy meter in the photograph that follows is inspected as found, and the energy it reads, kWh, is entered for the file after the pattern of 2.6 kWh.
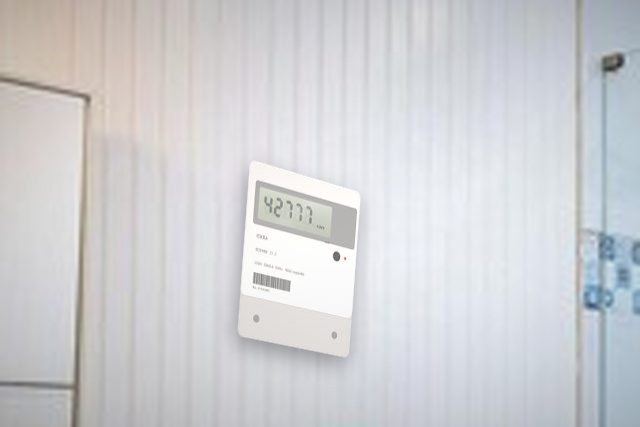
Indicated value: 42777 kWh
